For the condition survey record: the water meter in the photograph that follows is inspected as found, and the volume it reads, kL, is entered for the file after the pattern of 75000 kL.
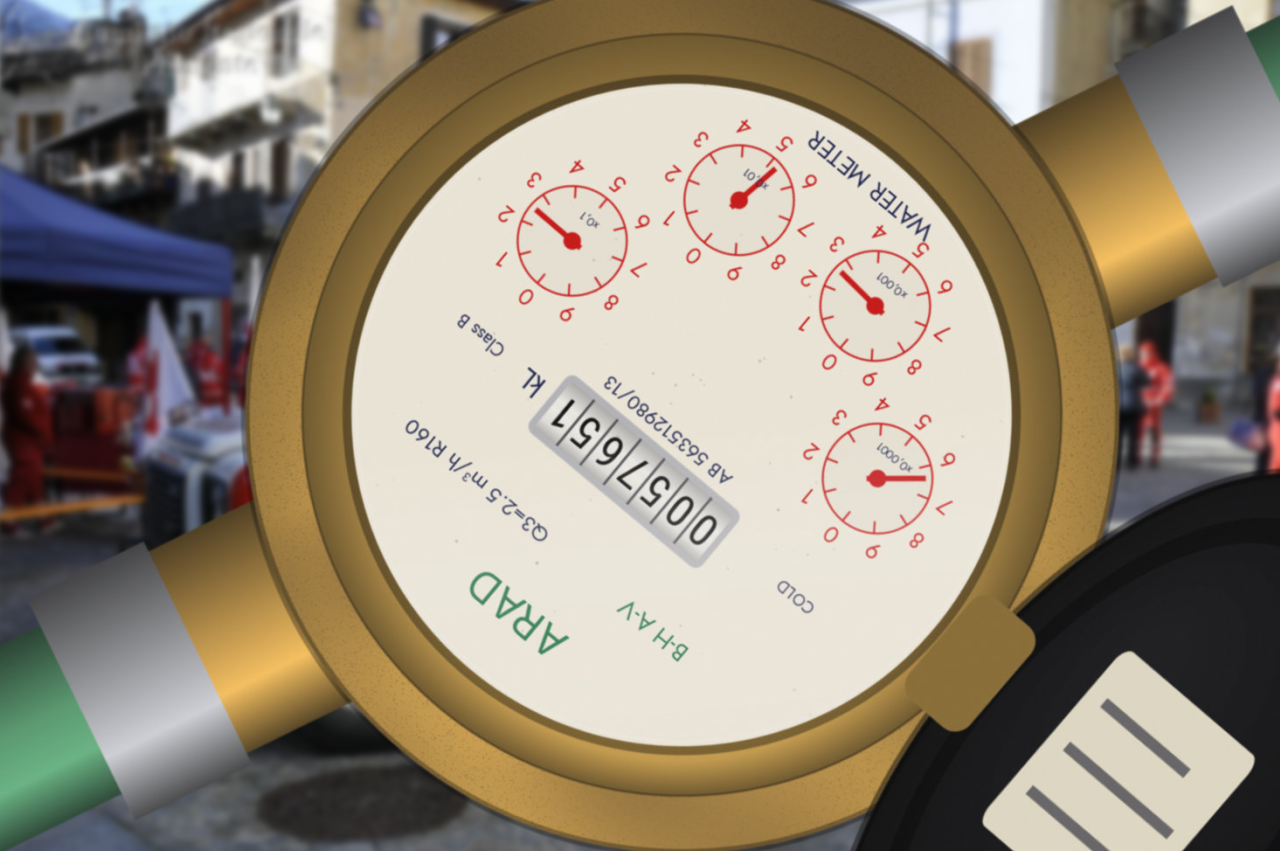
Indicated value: 57651.2526 kL
